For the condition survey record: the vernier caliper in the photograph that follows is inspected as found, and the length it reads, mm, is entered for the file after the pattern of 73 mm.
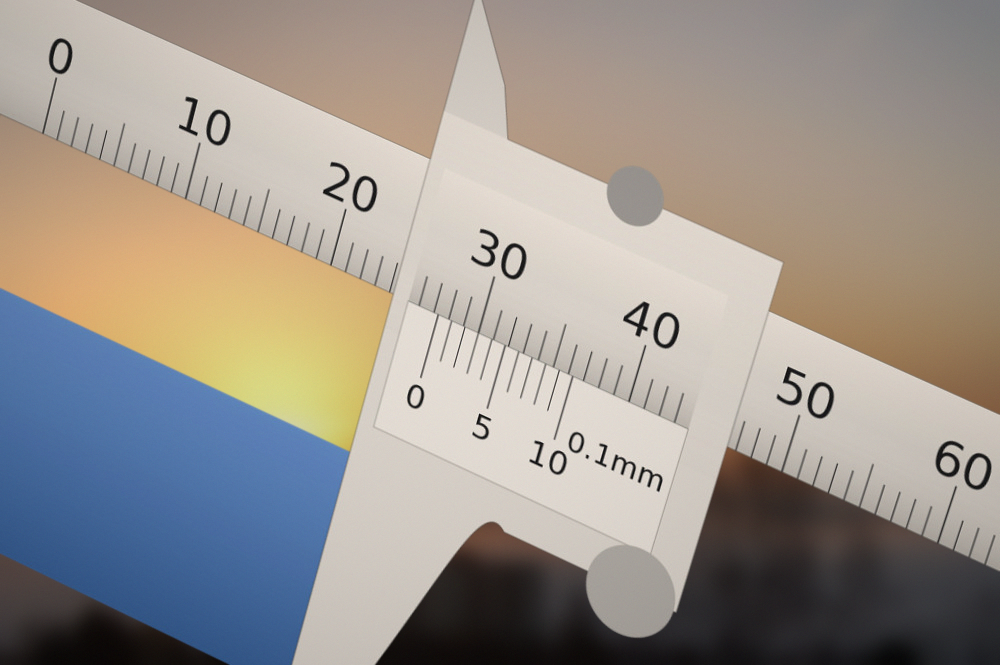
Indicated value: 27.3 mm
